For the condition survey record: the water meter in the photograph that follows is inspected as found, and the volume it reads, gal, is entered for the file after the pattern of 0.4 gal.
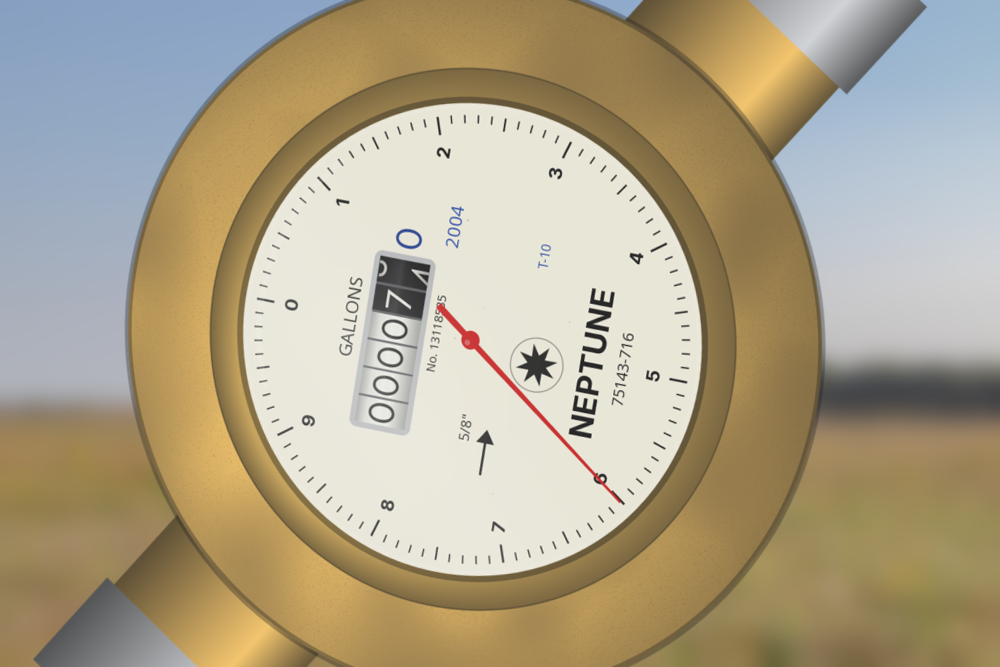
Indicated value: 736.0 gal
